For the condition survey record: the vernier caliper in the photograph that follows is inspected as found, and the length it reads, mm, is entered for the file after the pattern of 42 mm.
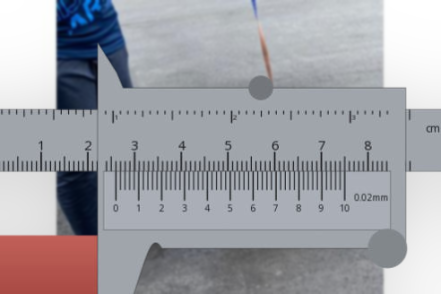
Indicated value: 26.0 mm
